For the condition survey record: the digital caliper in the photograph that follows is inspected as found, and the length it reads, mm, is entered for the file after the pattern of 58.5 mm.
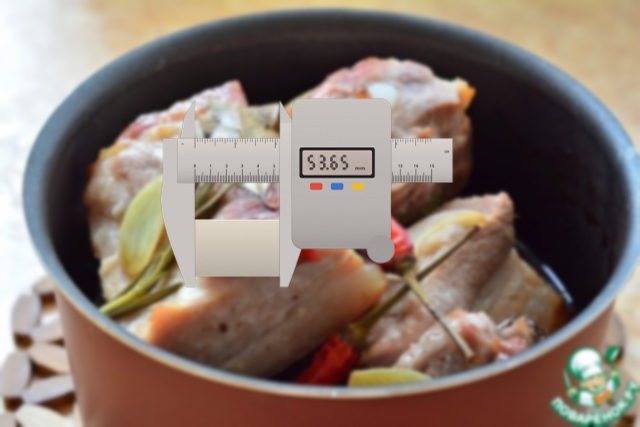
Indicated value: 53.65 mm
